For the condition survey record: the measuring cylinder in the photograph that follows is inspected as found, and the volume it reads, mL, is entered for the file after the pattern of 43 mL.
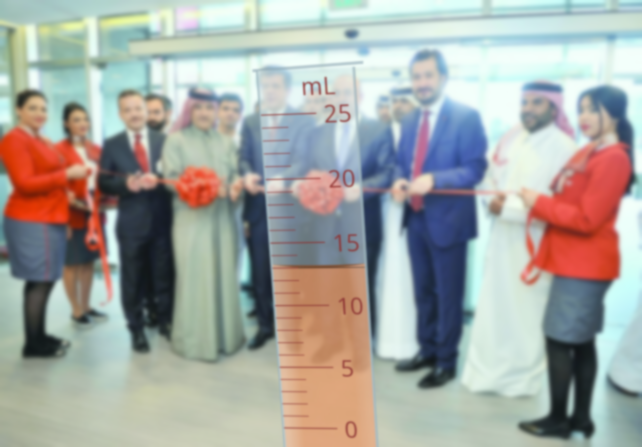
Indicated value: 13 mL
